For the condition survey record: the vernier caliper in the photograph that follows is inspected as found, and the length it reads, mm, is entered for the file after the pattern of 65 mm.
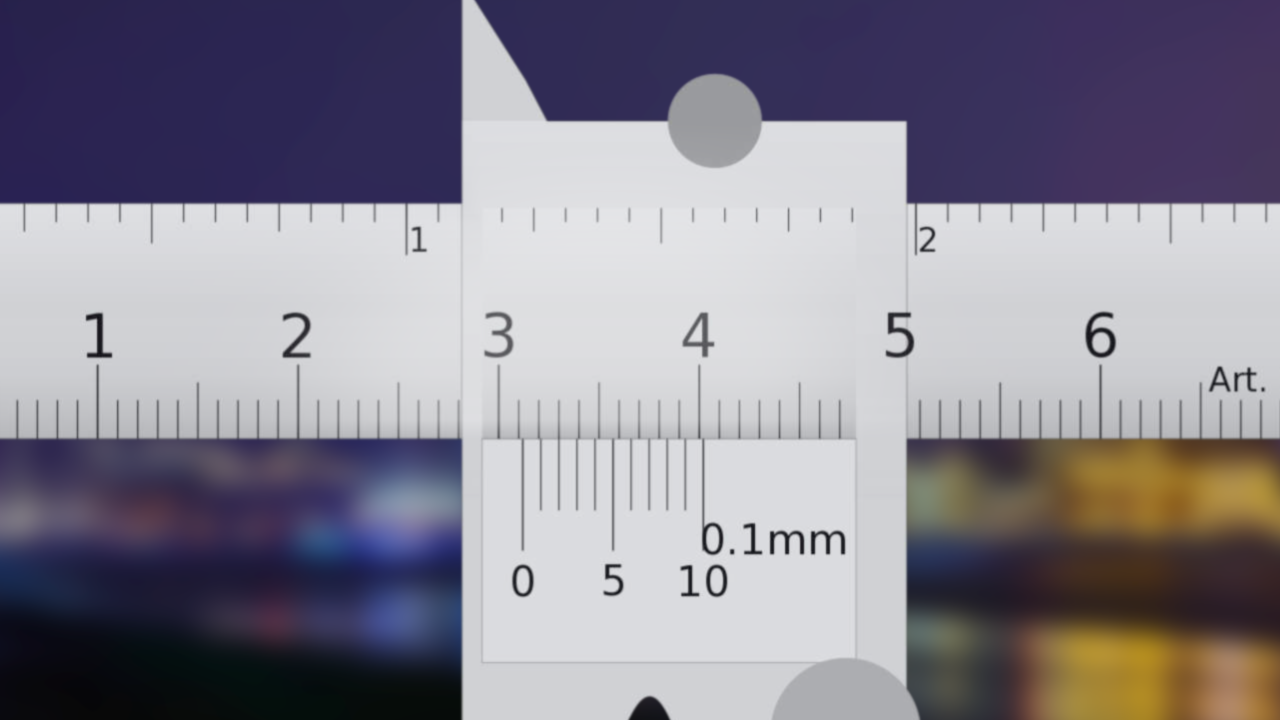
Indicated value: 31.2 mm
